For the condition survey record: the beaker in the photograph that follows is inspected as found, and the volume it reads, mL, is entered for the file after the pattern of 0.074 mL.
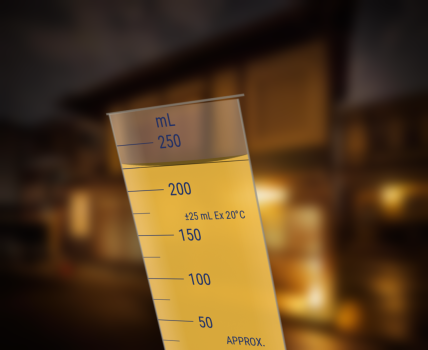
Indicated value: 225 mL
